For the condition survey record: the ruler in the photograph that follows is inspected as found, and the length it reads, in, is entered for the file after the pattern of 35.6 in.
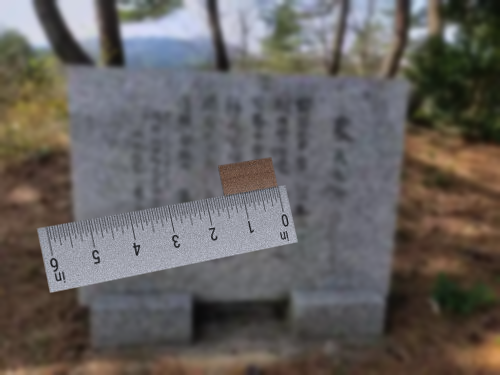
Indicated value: 1.5 in
